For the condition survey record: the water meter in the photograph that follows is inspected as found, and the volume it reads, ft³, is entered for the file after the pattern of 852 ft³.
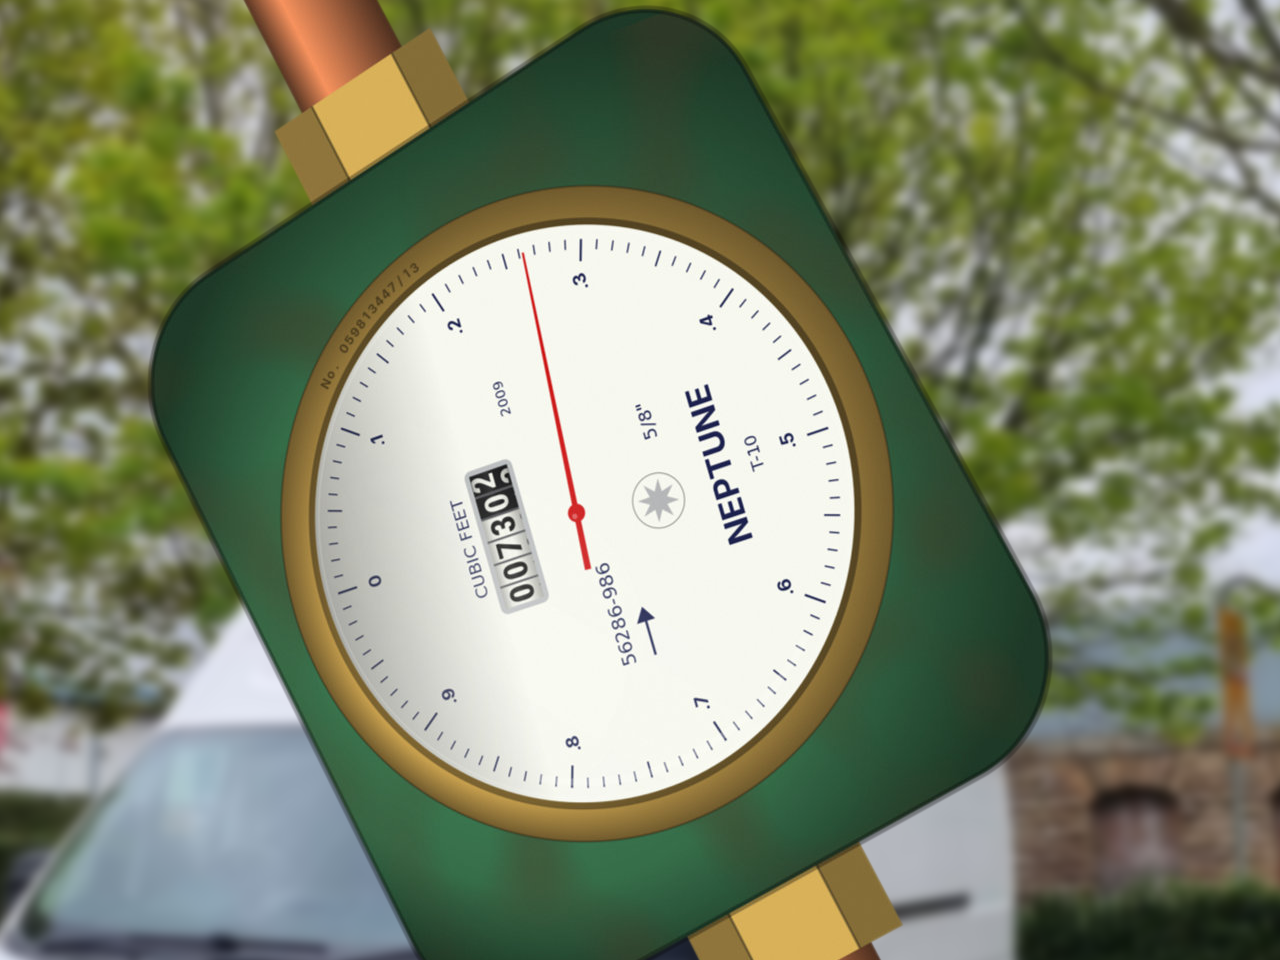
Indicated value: 7302.26 ft³
